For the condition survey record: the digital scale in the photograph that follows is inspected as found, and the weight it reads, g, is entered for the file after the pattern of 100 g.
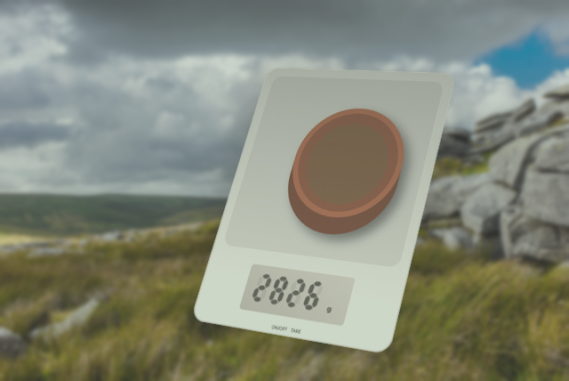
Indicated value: 2826 g
